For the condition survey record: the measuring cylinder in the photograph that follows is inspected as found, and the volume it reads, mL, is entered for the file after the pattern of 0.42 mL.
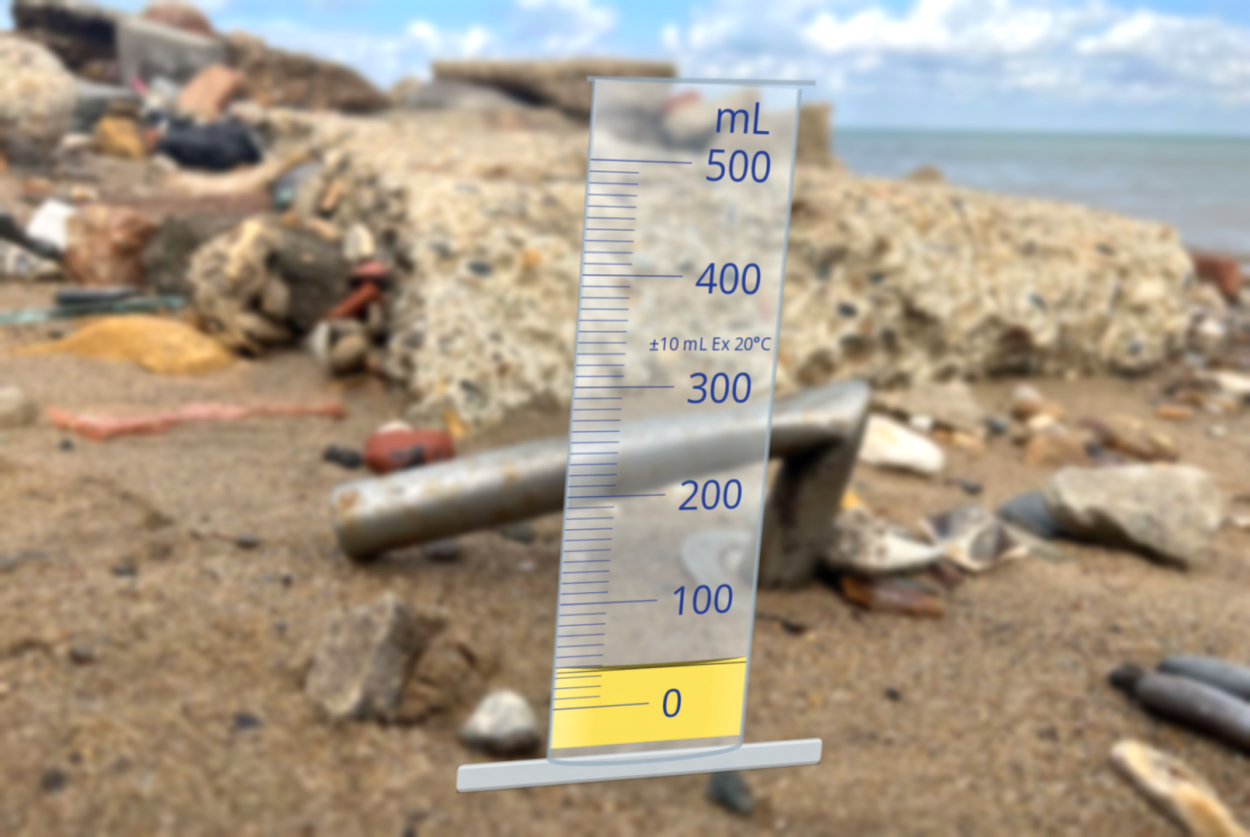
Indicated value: 35 mL
